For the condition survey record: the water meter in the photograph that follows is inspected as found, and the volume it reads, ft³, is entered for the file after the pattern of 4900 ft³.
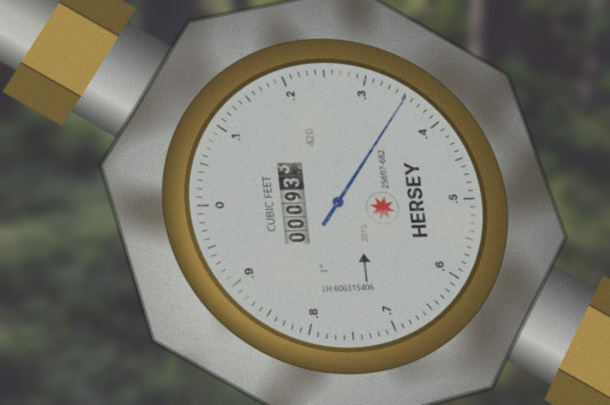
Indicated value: 933.35 ft³
